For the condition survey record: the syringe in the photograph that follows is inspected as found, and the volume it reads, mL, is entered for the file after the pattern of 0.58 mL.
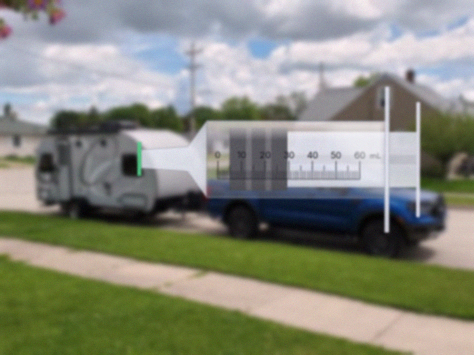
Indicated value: 5 mL
